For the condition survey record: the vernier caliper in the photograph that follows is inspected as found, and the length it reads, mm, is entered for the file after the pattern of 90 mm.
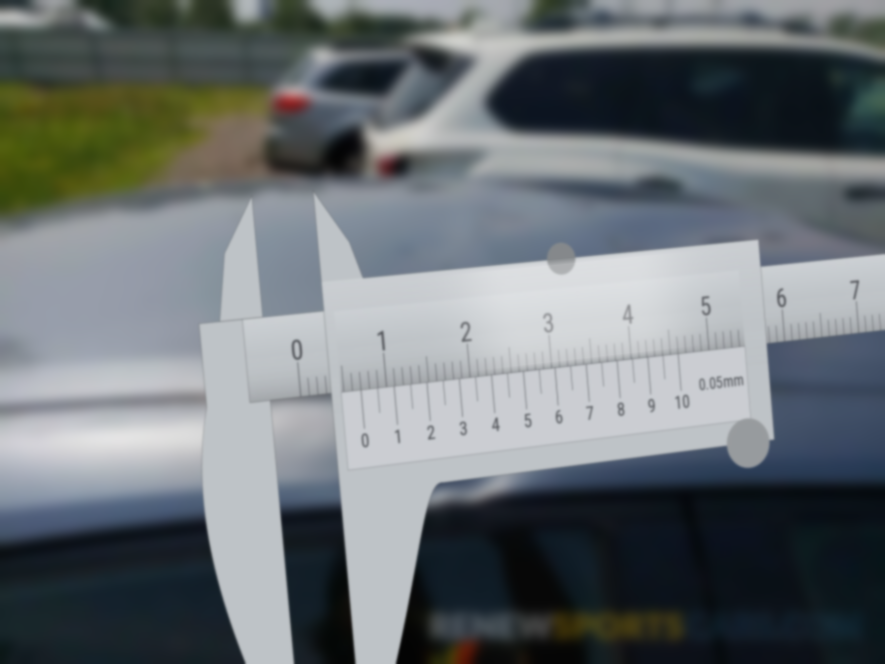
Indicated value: 7.0 mm
